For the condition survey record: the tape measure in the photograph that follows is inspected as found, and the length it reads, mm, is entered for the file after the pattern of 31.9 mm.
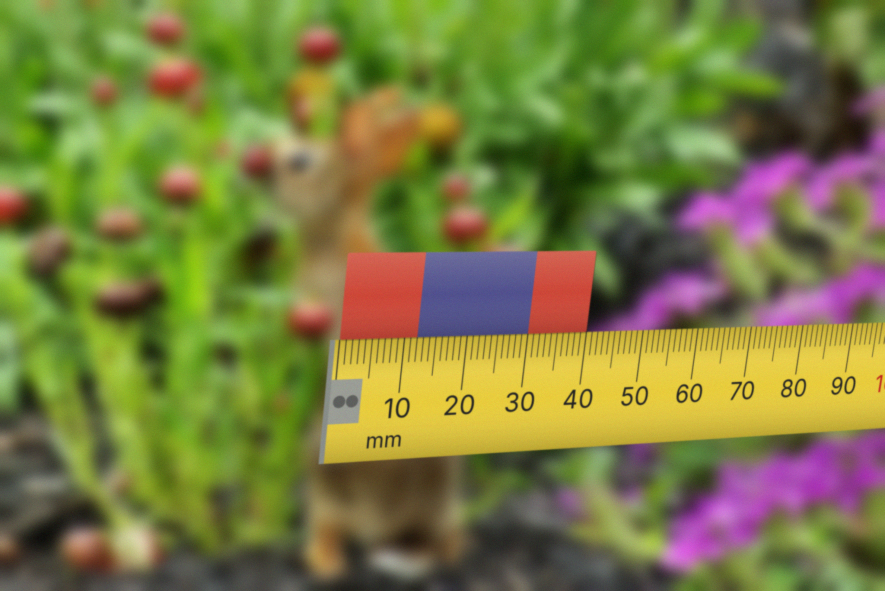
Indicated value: 40 mm
